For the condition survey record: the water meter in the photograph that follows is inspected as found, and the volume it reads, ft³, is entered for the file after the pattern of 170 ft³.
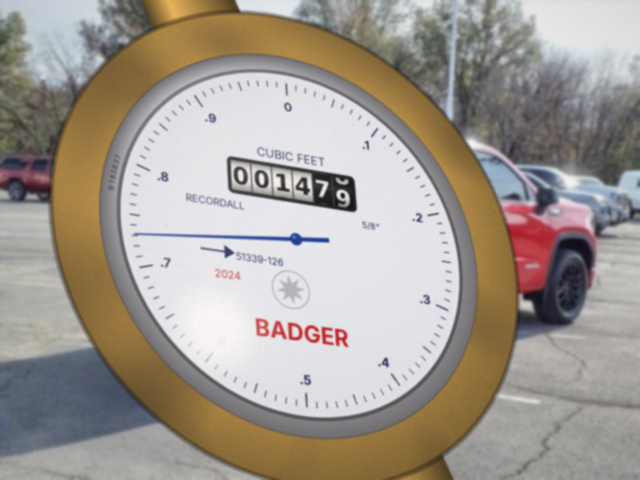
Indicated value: 1478.73 ft³
